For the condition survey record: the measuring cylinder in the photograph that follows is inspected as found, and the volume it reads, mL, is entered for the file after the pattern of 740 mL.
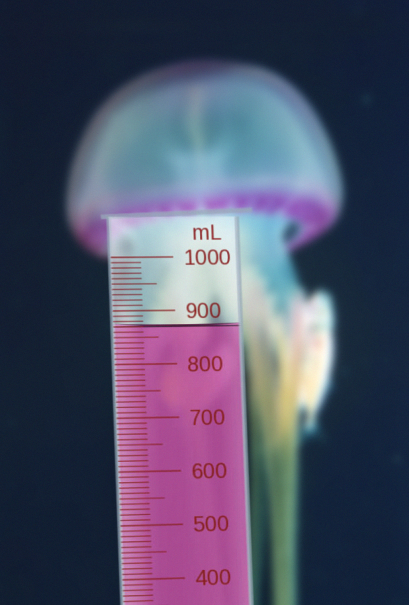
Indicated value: 870 mL
